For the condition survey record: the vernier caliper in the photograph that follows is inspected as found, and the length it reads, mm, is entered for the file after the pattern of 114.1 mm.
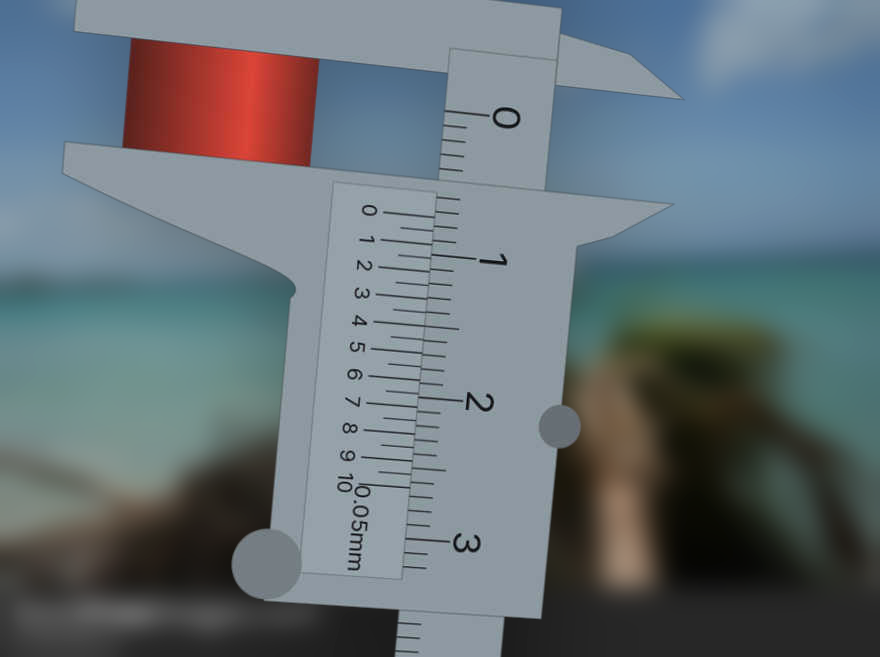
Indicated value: 7.4 mm
